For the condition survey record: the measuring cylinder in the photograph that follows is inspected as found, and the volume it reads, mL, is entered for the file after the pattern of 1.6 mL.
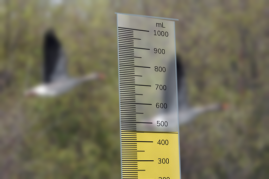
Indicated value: 450 mL
